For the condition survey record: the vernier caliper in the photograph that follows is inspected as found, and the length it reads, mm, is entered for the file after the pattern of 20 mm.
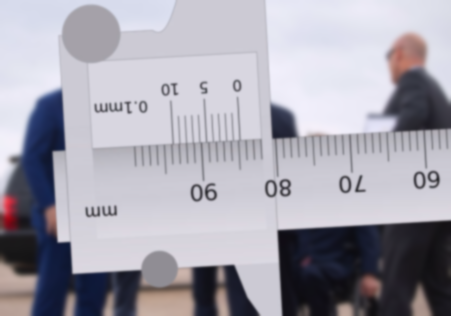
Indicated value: 84.8 mm
